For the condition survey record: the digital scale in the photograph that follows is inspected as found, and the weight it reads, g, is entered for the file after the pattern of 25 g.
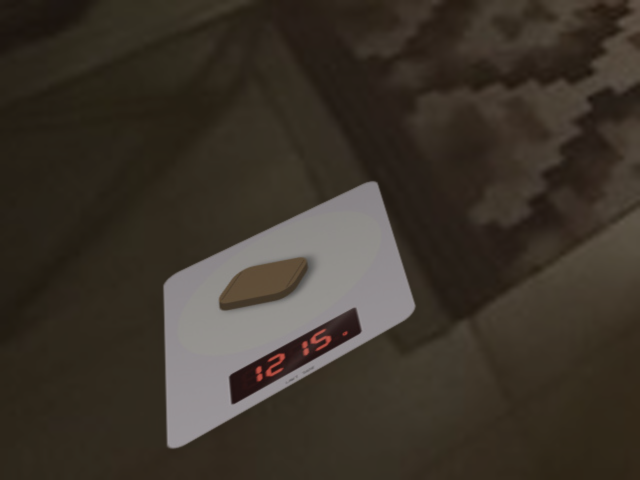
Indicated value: 1215 g
